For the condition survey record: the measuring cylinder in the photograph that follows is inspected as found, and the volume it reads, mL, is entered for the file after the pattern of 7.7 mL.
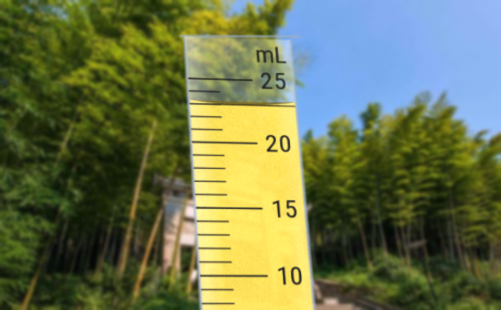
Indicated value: 23 mL
